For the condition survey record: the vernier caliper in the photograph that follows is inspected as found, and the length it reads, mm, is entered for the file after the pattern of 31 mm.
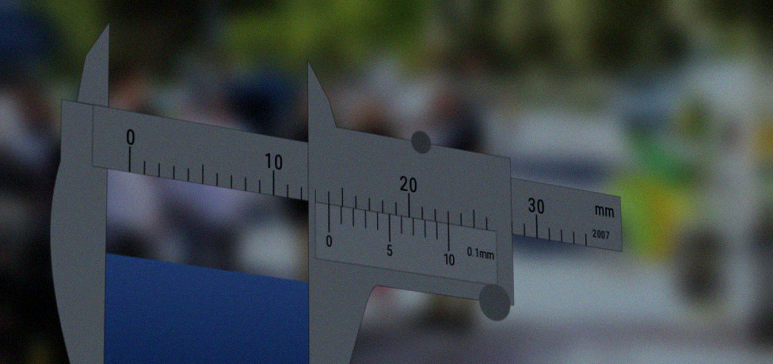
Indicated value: 14.0 mm
